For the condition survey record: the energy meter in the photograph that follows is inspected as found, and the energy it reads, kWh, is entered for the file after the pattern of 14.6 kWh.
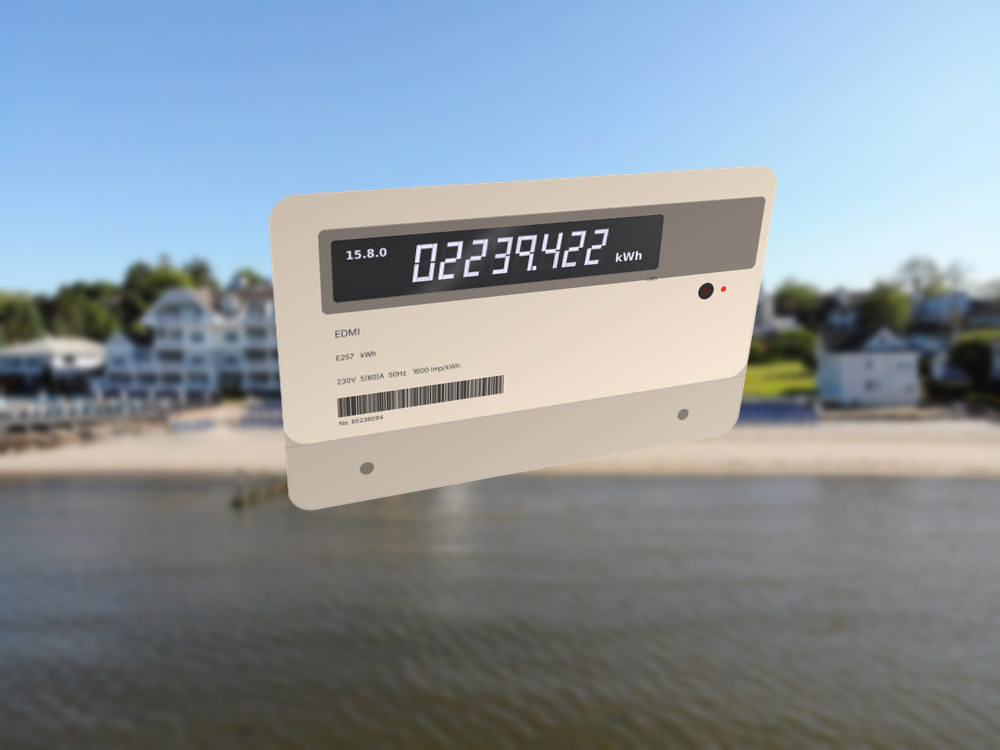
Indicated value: 2239.422 kWh
